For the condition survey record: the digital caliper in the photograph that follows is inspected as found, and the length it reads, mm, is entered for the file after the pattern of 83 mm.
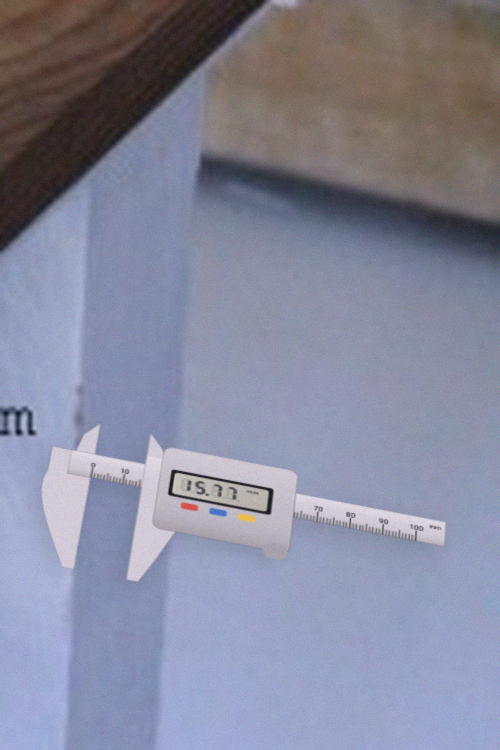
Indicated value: 15.77 mm
